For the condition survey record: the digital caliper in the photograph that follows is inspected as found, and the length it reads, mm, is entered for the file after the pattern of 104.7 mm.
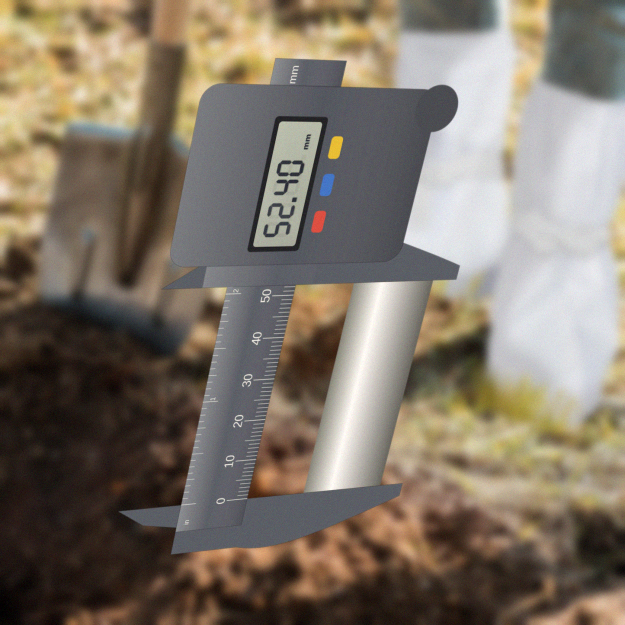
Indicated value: 52.40 mm
